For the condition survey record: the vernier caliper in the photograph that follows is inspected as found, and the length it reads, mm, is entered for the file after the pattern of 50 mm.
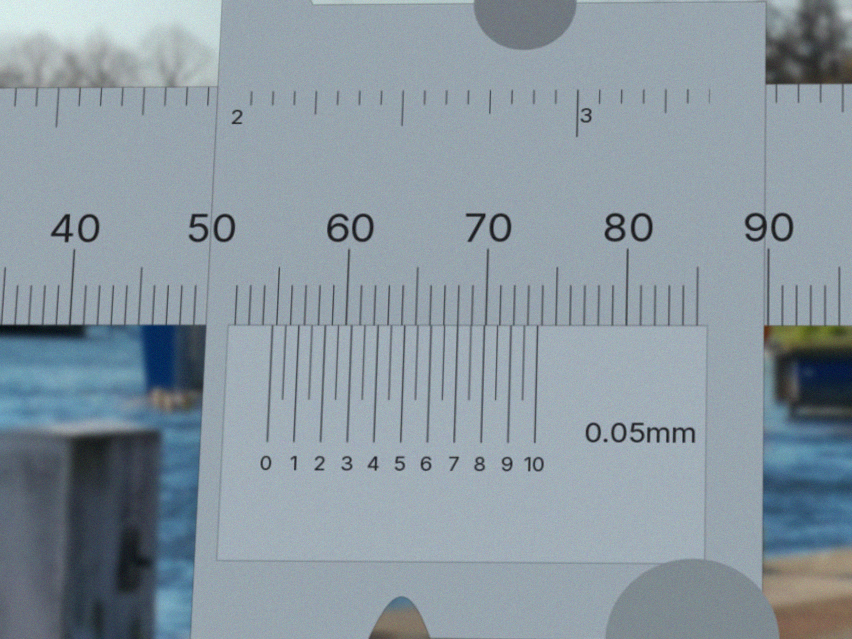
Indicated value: 54.7 mm
